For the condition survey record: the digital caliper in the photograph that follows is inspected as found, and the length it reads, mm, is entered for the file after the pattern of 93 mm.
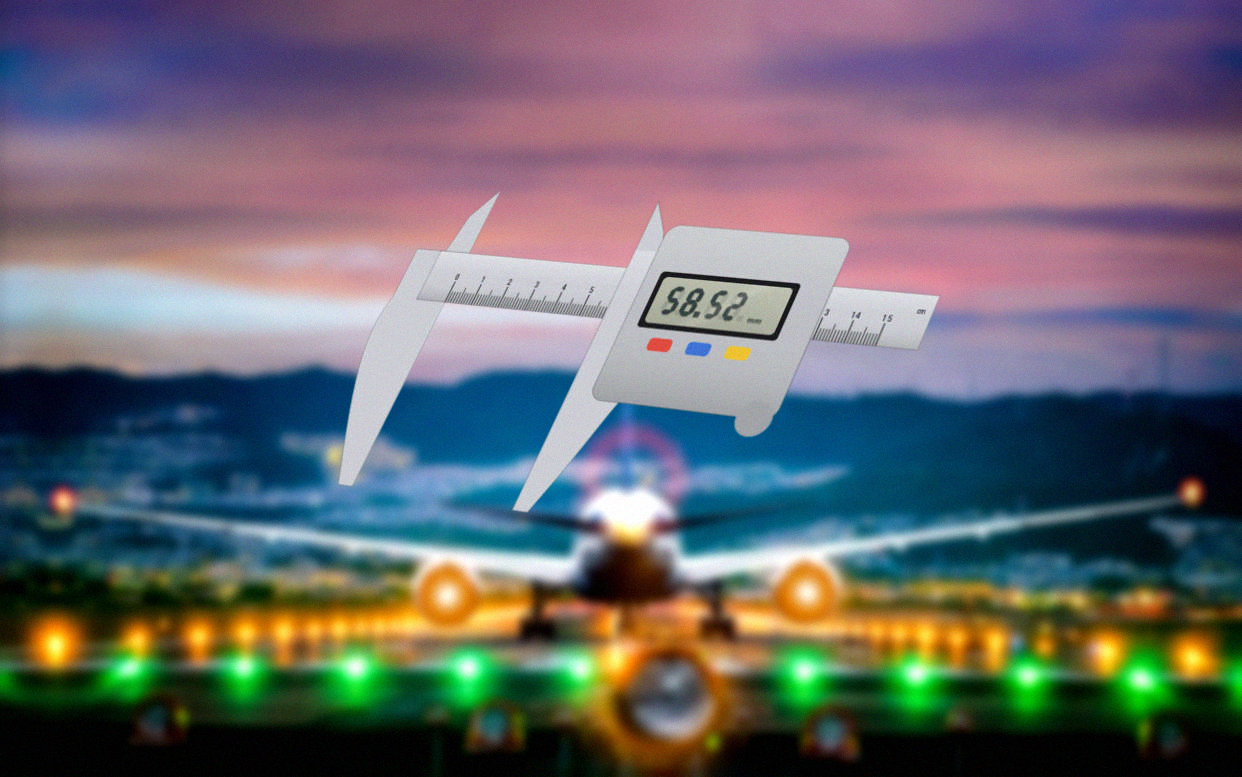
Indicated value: 58.52 mm
